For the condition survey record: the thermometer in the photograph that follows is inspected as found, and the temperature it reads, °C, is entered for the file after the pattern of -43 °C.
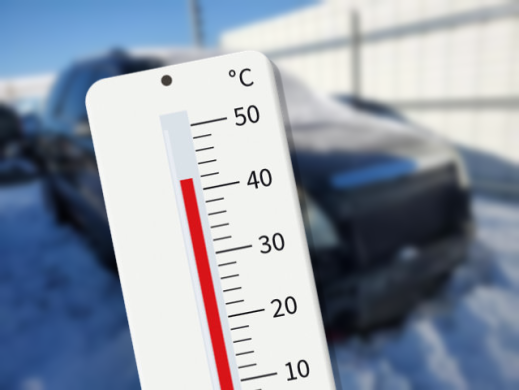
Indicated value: 42 °C
